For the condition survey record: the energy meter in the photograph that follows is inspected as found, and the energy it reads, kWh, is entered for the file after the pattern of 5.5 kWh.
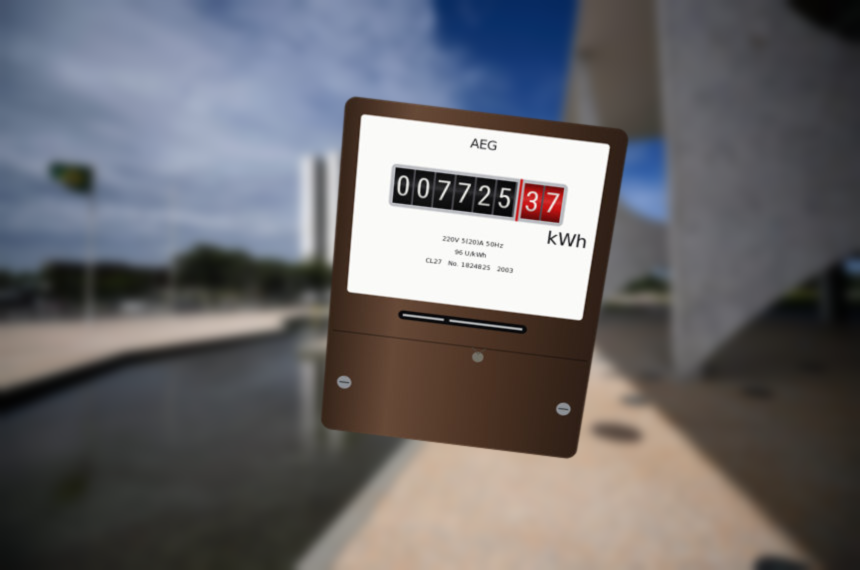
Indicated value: 7725.37 kWh
